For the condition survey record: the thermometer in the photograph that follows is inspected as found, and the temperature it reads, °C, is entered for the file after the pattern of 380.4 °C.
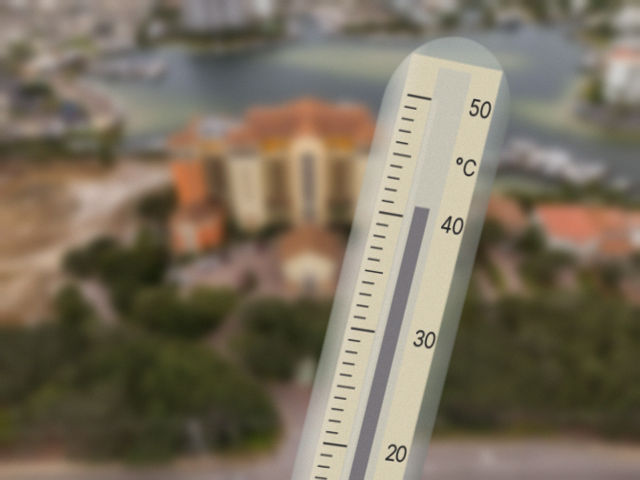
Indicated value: 41 °C
